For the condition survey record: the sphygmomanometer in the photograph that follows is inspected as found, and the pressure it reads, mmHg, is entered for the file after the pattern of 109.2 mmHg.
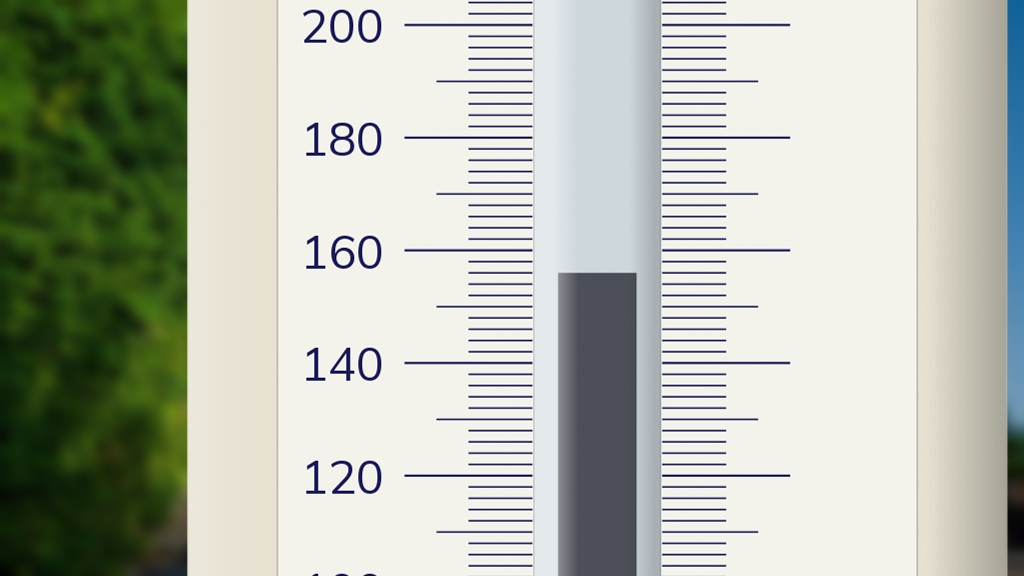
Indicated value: 156 mmHg
